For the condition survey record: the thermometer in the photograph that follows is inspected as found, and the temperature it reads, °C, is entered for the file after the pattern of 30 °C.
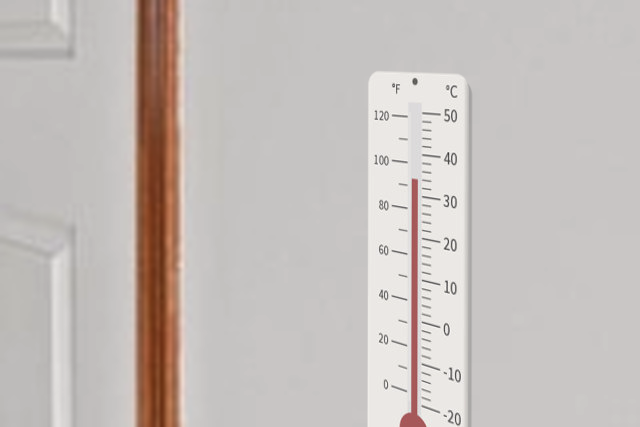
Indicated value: 34 °C
